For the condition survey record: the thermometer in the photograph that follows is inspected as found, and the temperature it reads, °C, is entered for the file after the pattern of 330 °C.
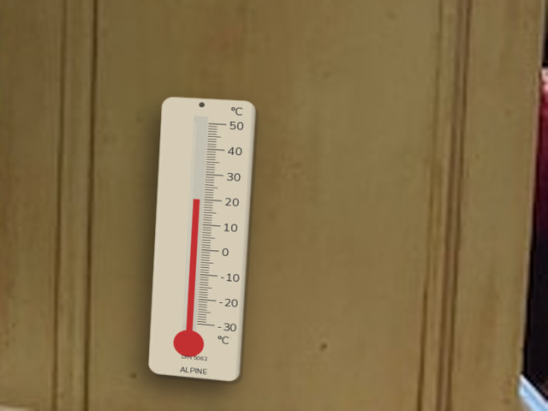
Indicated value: 20 °C
